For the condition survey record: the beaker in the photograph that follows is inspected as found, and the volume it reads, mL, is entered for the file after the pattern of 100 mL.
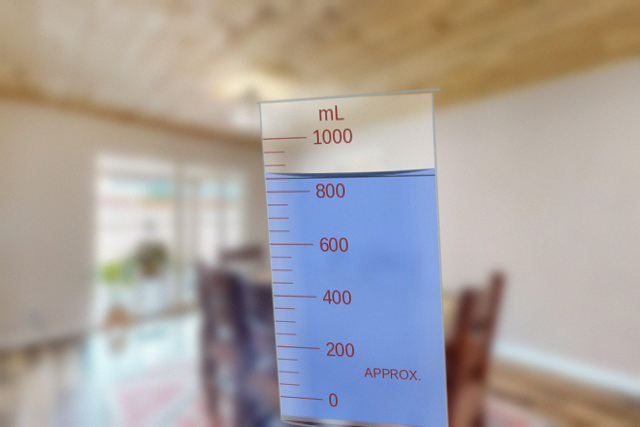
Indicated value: 850 mL
